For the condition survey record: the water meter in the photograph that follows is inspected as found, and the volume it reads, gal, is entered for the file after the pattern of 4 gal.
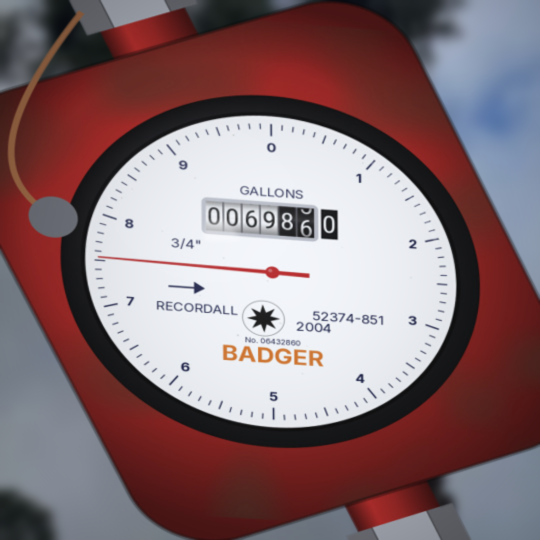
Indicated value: 69857.5 gal
